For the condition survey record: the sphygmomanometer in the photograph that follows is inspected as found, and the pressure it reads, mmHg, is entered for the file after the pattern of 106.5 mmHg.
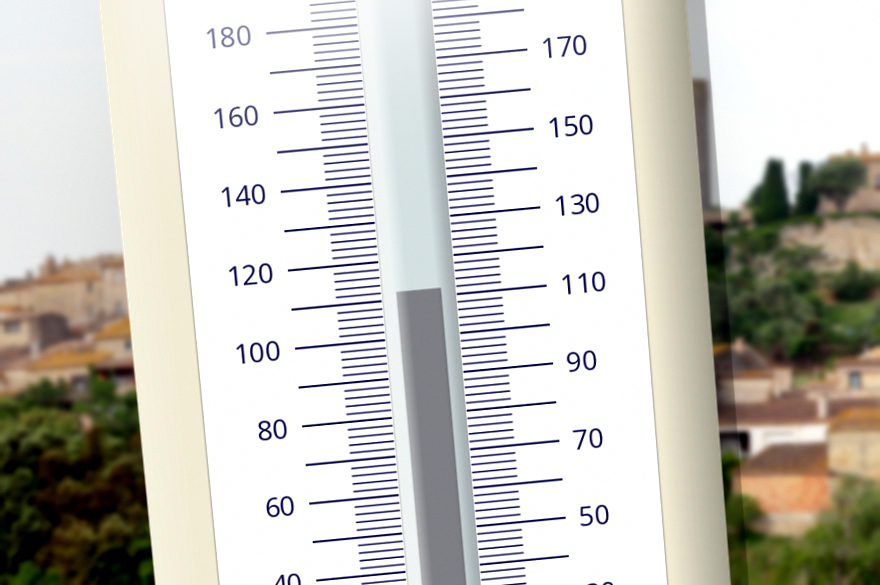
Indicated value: 112 mmHg
